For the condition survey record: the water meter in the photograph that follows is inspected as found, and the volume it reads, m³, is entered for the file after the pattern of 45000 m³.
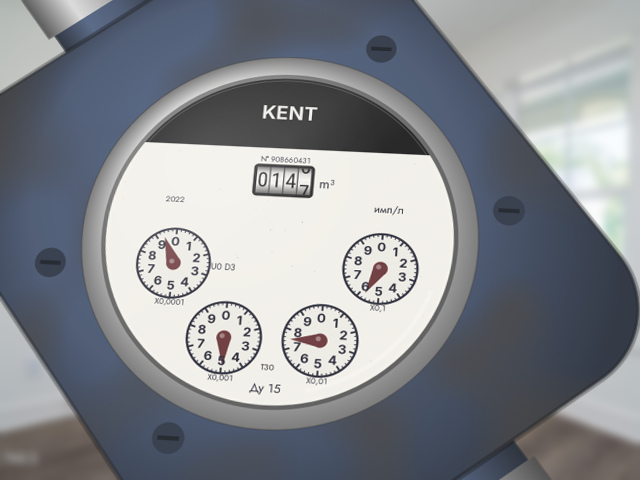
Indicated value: 146.5749 m³
